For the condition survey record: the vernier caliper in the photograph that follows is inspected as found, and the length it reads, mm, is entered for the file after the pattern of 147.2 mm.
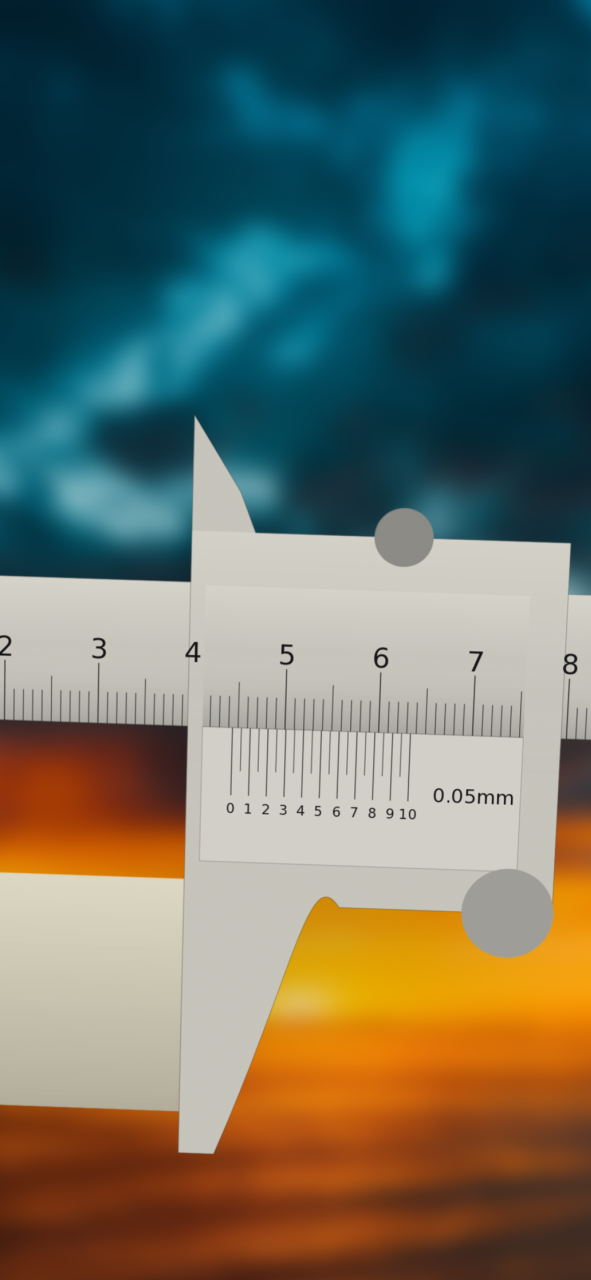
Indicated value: 44.4 mm
